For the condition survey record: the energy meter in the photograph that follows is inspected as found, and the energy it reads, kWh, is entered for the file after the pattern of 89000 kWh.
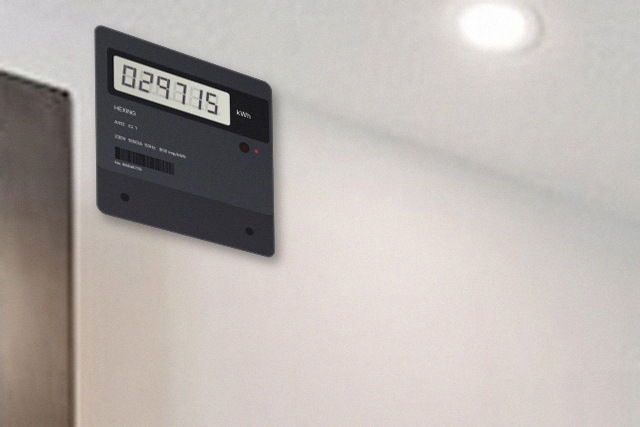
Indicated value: 29715 kWh
